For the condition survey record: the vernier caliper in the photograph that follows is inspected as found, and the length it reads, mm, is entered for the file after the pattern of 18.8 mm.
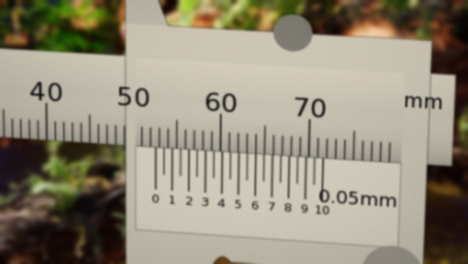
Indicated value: 52.6 mm
